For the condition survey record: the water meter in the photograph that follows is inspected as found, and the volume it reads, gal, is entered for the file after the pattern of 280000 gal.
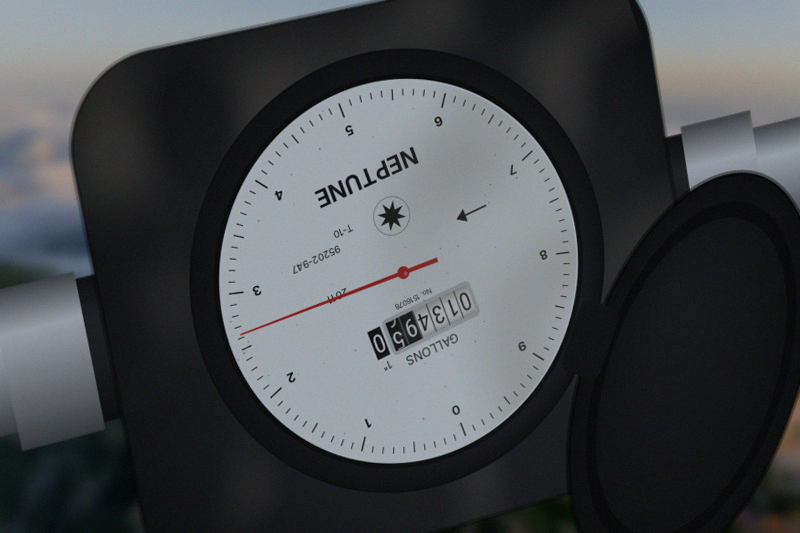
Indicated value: 134952.6 gal
